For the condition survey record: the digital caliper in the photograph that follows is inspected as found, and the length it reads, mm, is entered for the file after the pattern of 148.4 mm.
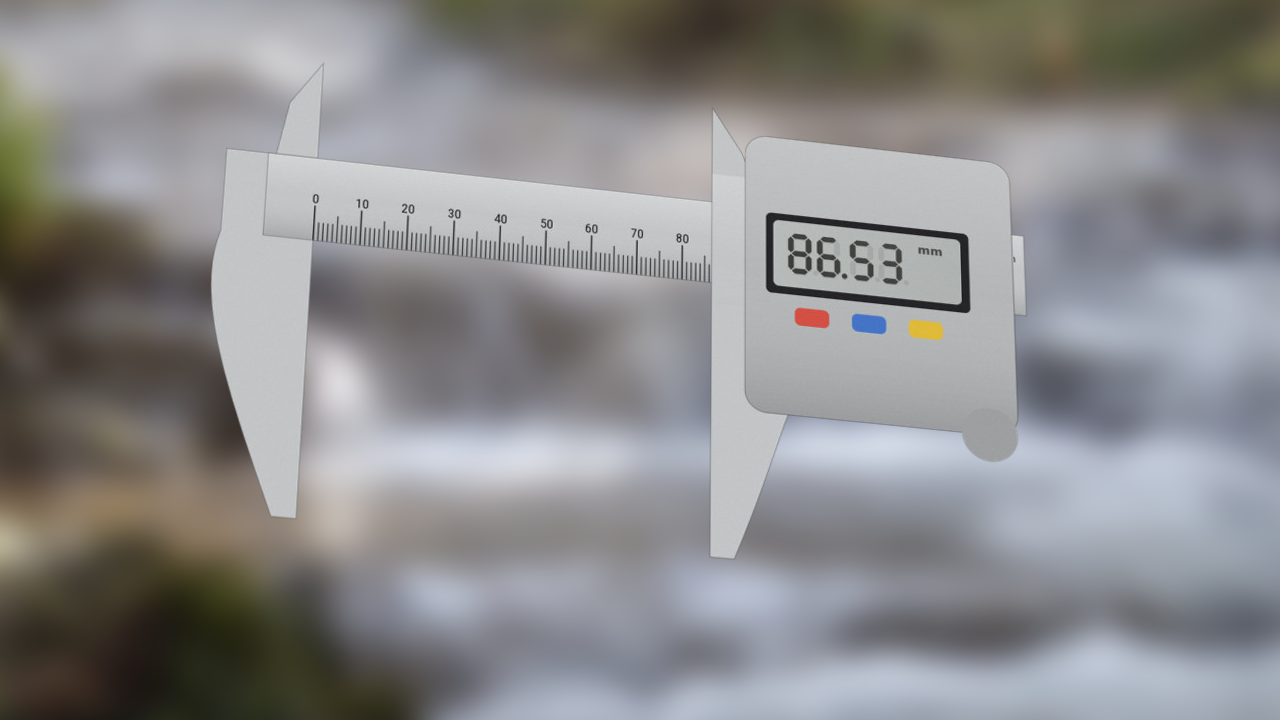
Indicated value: 86.53 mm
